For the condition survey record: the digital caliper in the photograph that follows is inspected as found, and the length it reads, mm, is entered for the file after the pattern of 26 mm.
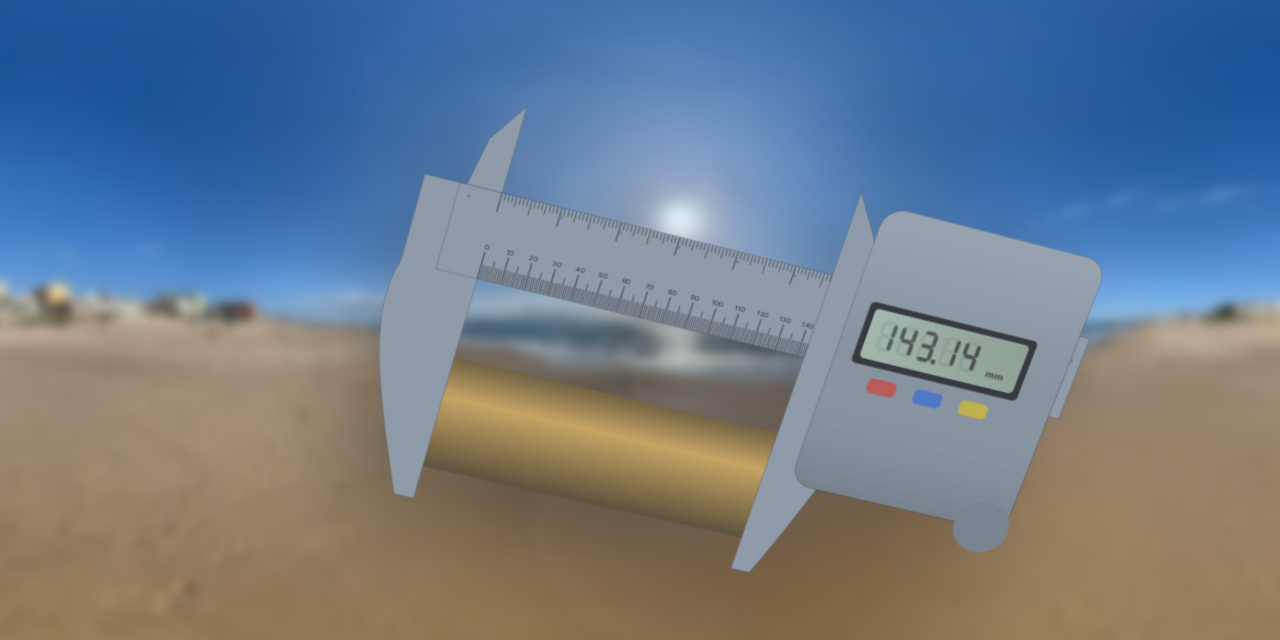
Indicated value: 143.14 mm
